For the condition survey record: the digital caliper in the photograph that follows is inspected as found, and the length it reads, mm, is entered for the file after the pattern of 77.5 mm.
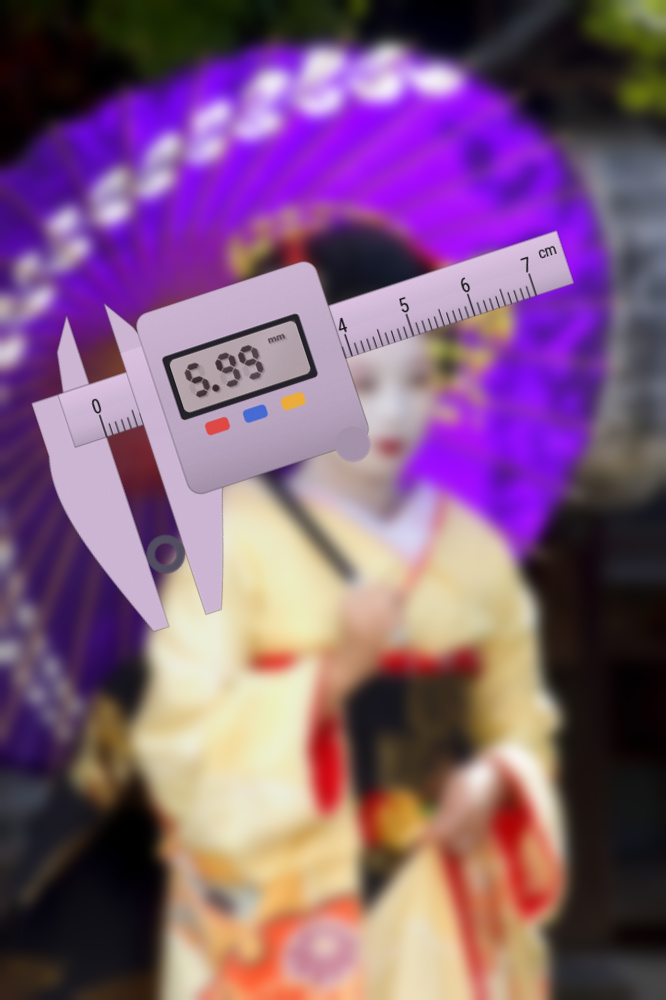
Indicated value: 5.99 mm
